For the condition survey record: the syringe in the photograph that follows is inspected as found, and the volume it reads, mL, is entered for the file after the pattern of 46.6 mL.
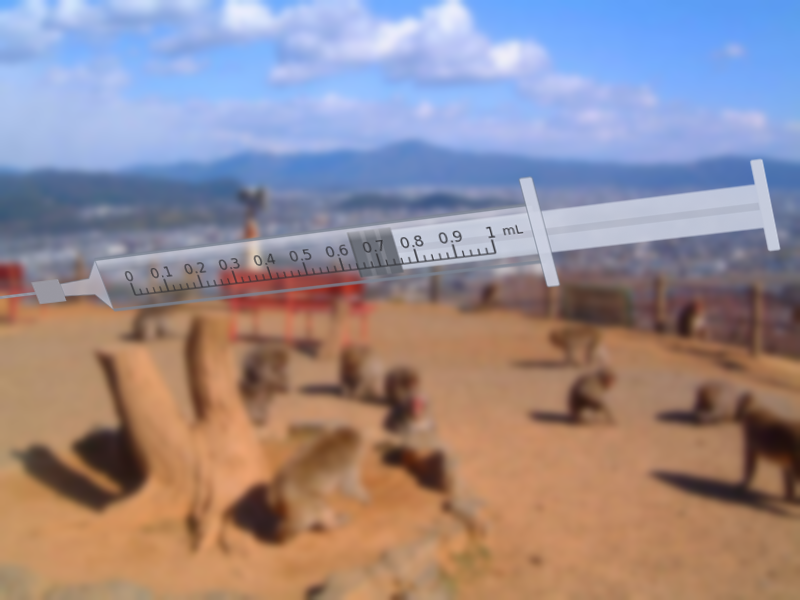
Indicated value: 0.64 mL
